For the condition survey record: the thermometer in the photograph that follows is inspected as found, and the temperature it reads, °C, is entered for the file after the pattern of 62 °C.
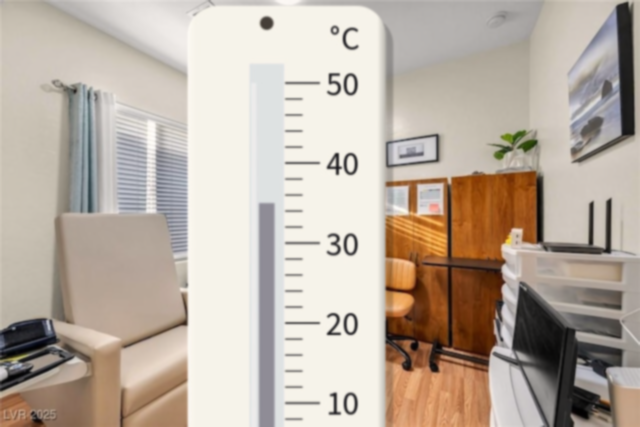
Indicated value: 35 °C
